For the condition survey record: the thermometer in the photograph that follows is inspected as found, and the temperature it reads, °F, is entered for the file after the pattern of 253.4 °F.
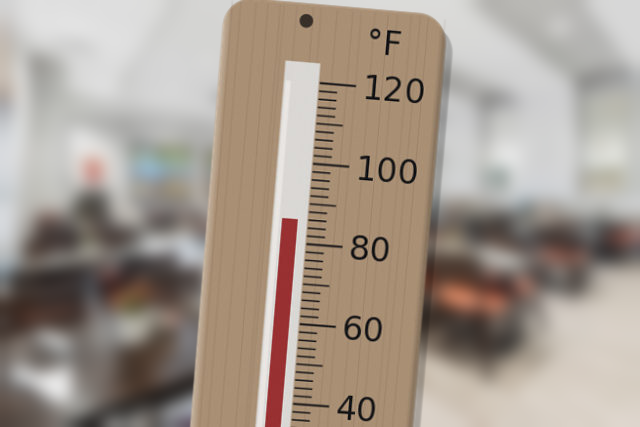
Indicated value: 86 °F
